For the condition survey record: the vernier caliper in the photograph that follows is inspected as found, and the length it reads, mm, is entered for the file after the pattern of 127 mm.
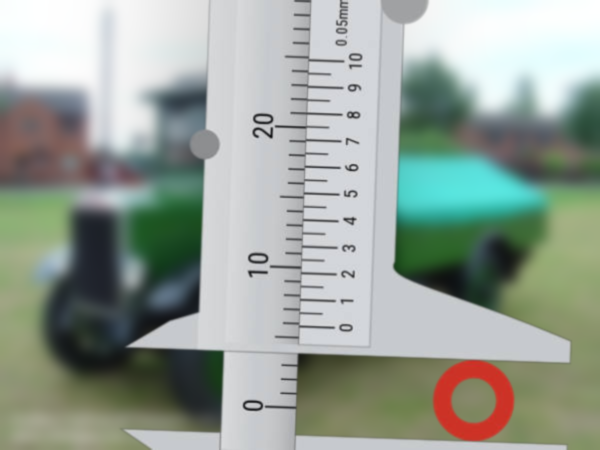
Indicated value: 5.8 mm
